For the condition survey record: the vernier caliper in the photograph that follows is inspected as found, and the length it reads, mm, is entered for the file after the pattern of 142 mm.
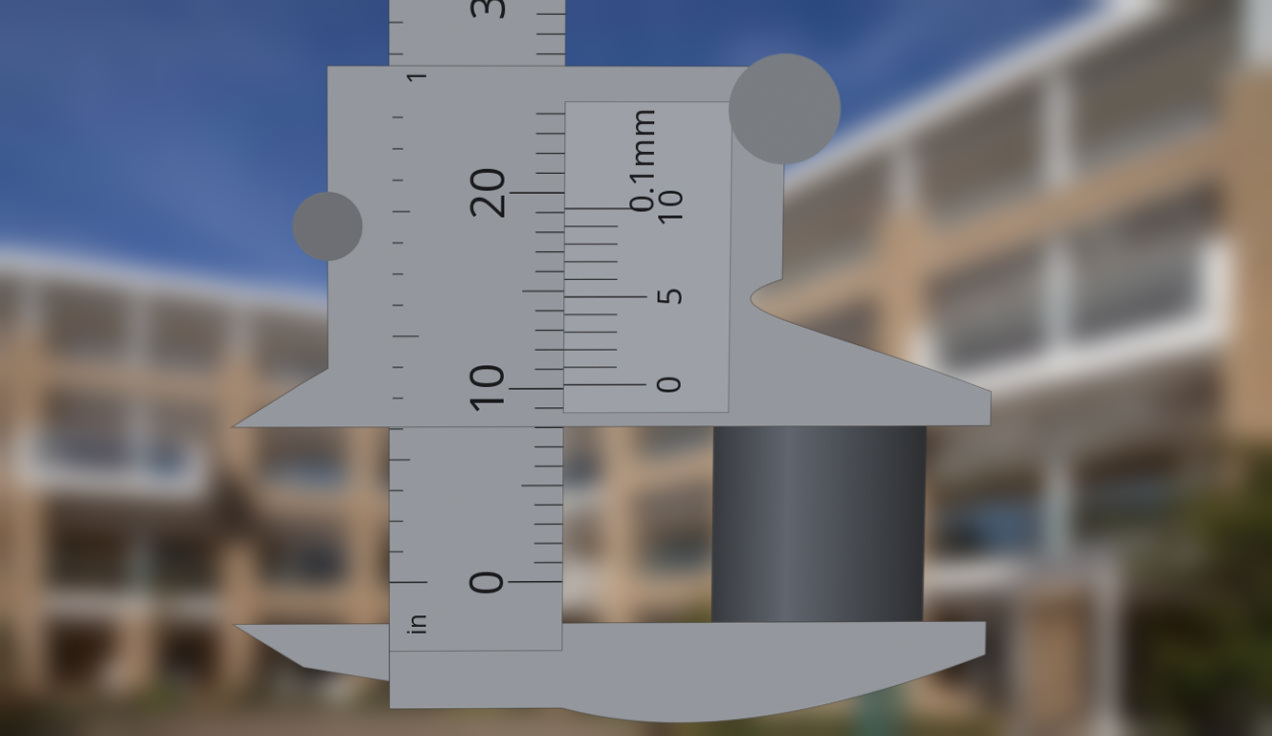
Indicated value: 10.2 mm
